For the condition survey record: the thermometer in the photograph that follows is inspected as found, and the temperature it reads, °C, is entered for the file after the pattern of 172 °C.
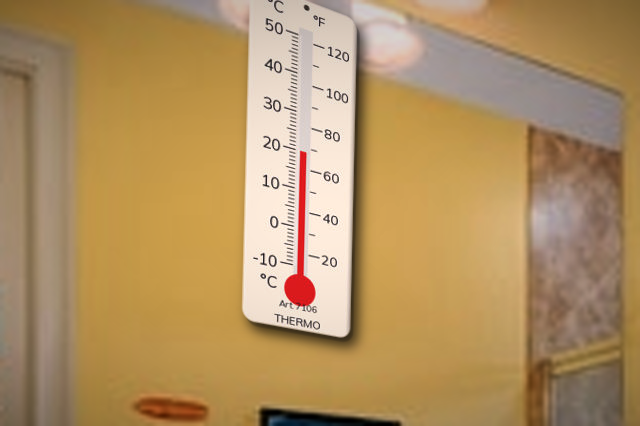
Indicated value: 20 °C
